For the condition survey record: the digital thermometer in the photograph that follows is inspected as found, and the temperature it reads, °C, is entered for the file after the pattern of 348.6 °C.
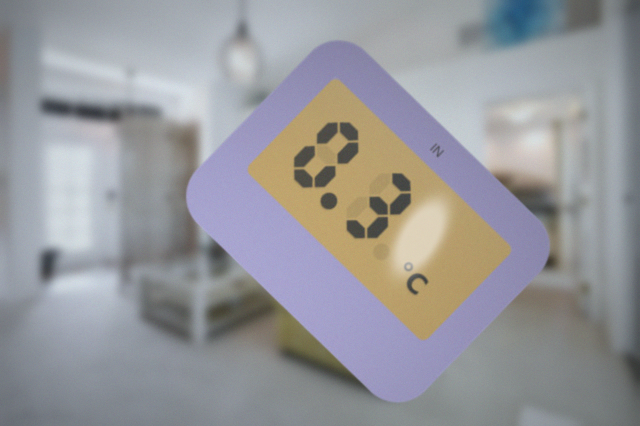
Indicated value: 0.3 °C
